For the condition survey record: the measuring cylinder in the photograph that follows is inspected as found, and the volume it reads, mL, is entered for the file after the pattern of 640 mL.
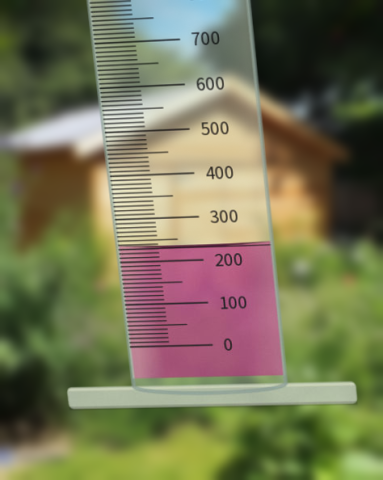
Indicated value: 230 mL
